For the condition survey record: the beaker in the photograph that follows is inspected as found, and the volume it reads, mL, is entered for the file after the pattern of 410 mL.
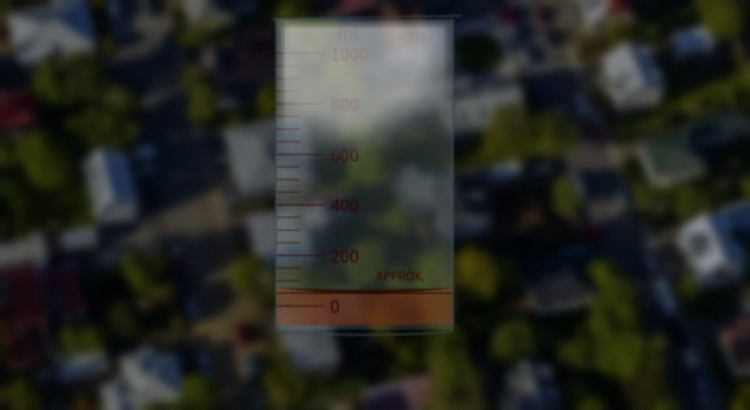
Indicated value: 50 mL
